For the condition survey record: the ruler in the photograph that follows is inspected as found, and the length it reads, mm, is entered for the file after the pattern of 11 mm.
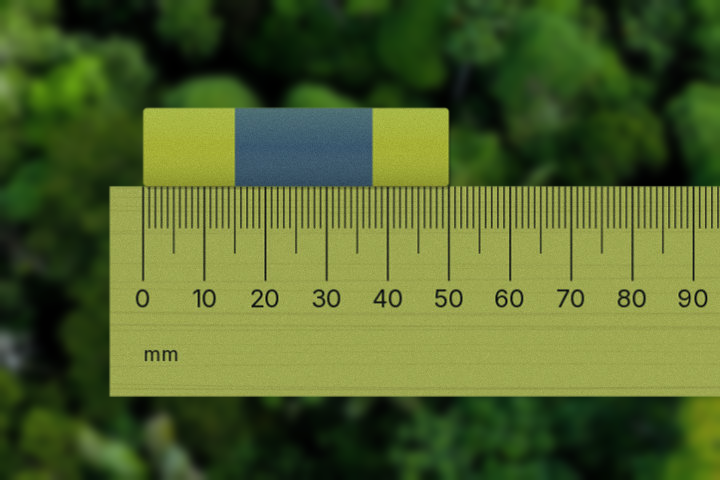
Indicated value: 50 mm
